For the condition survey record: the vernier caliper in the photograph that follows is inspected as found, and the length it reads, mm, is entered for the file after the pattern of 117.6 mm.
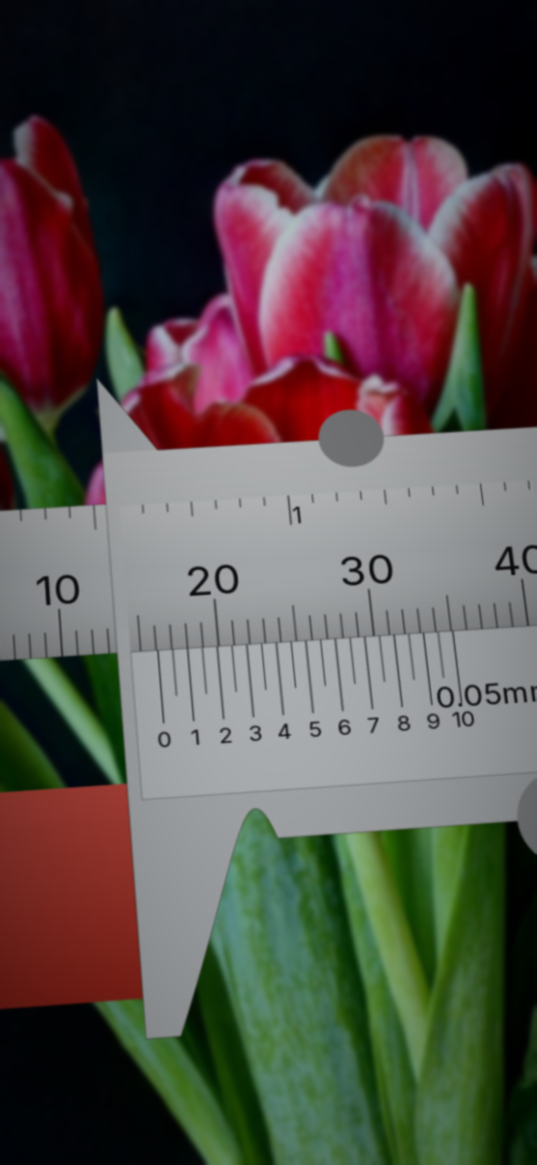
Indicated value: 16.1 mm
